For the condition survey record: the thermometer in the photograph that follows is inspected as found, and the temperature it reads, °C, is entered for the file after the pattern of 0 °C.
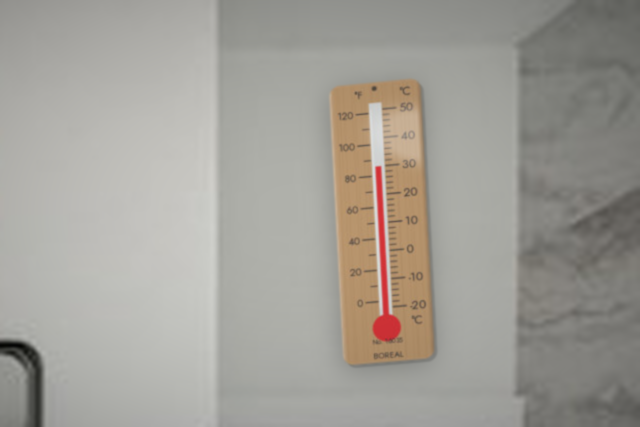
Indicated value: 30 °C
